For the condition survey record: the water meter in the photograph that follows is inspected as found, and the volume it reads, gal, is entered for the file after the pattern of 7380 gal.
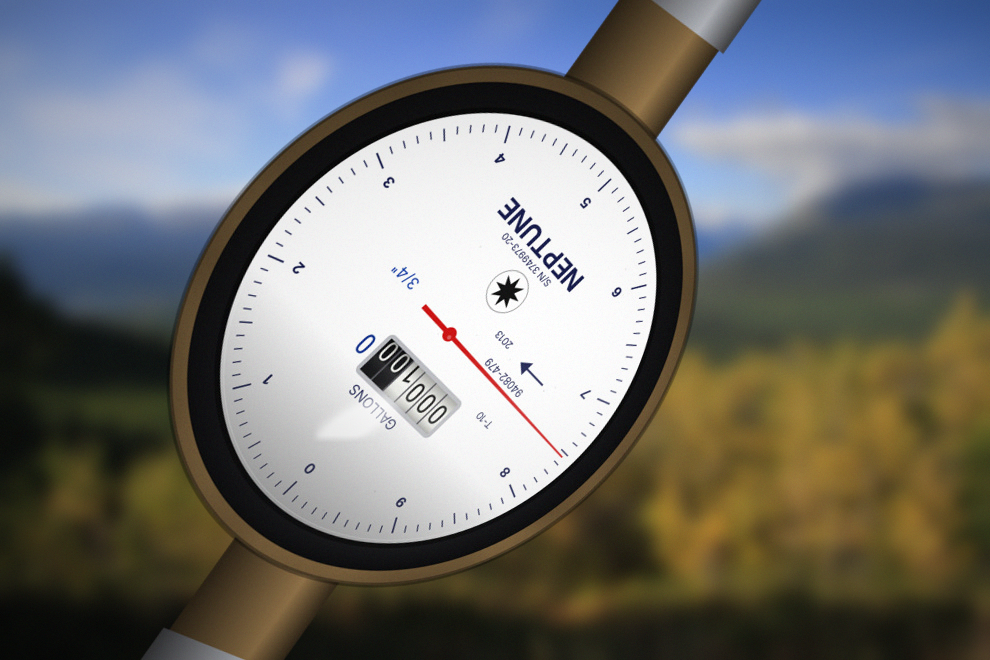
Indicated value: 997.5 gal
